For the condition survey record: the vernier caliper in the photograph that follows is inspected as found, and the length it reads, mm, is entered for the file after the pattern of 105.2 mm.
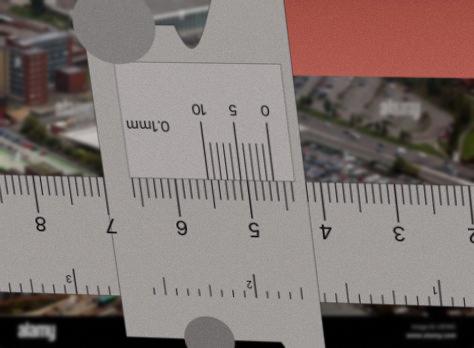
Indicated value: 46.4 mm
